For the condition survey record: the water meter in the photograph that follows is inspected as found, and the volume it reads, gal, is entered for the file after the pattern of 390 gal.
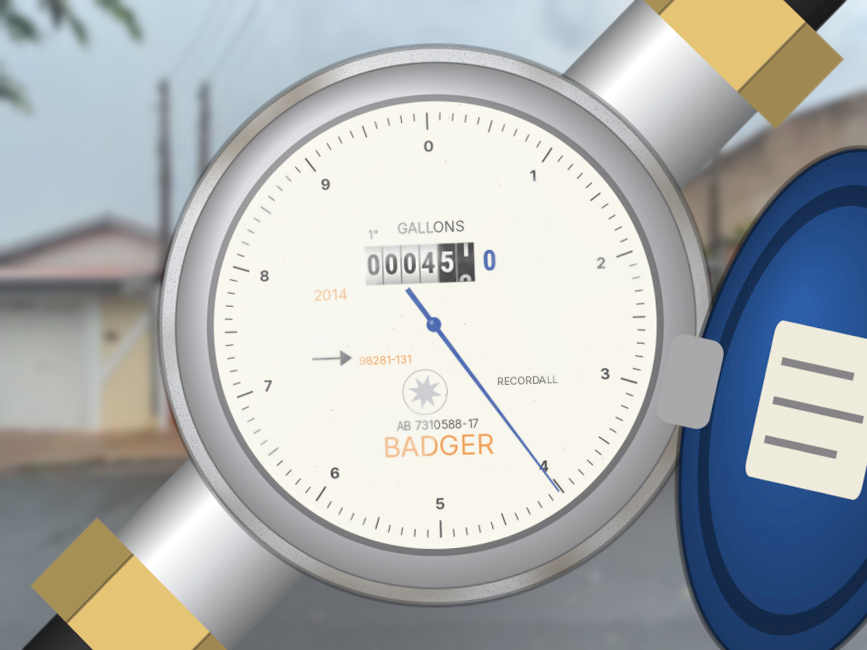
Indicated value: 4514.0 gal
